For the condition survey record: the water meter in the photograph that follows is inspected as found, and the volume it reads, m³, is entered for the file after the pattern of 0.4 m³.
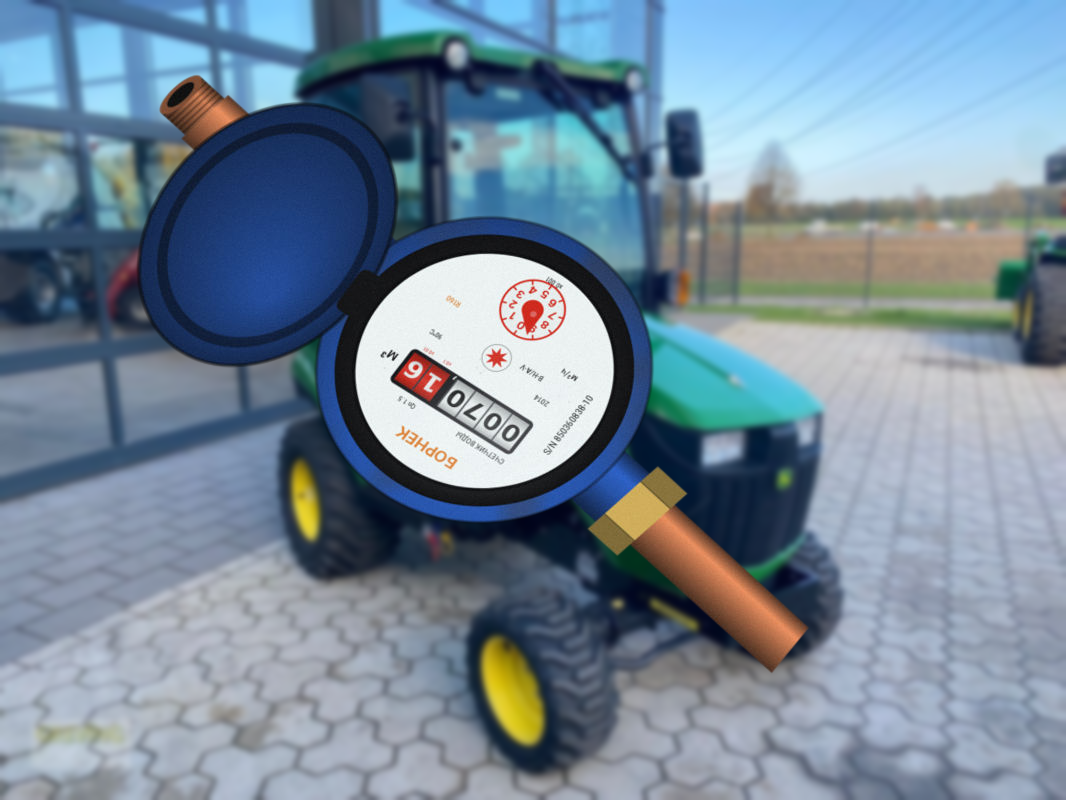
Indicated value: 70.159 m³
